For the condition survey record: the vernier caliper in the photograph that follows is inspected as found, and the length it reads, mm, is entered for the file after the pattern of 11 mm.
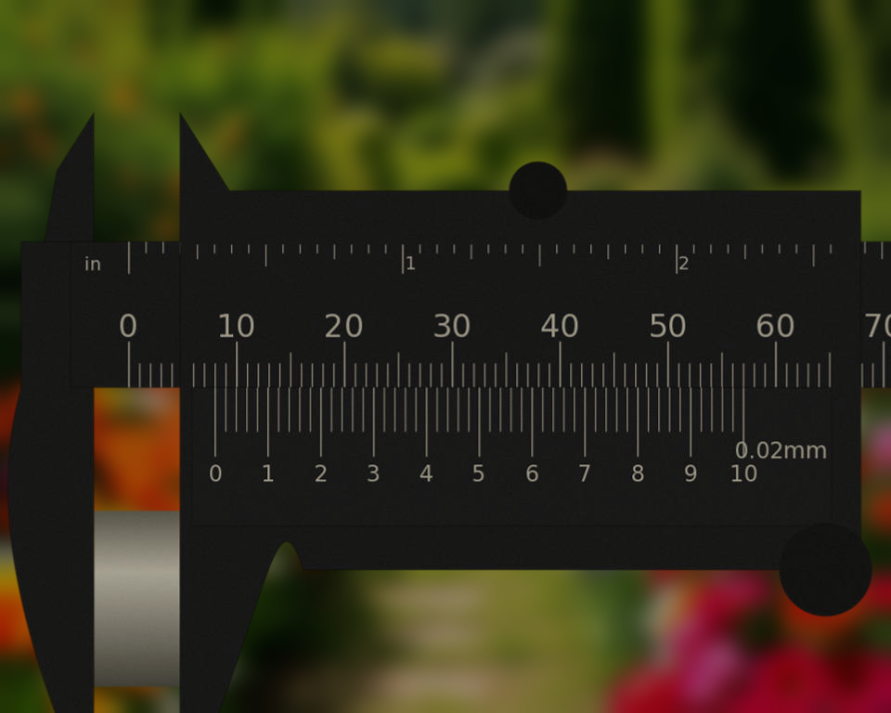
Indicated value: 8.0 mm
